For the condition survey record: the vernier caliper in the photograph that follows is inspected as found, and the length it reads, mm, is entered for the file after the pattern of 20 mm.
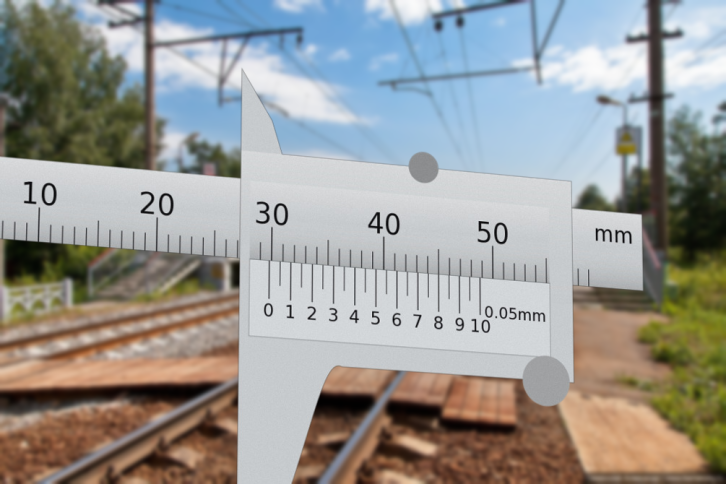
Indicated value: 29.8 mm
